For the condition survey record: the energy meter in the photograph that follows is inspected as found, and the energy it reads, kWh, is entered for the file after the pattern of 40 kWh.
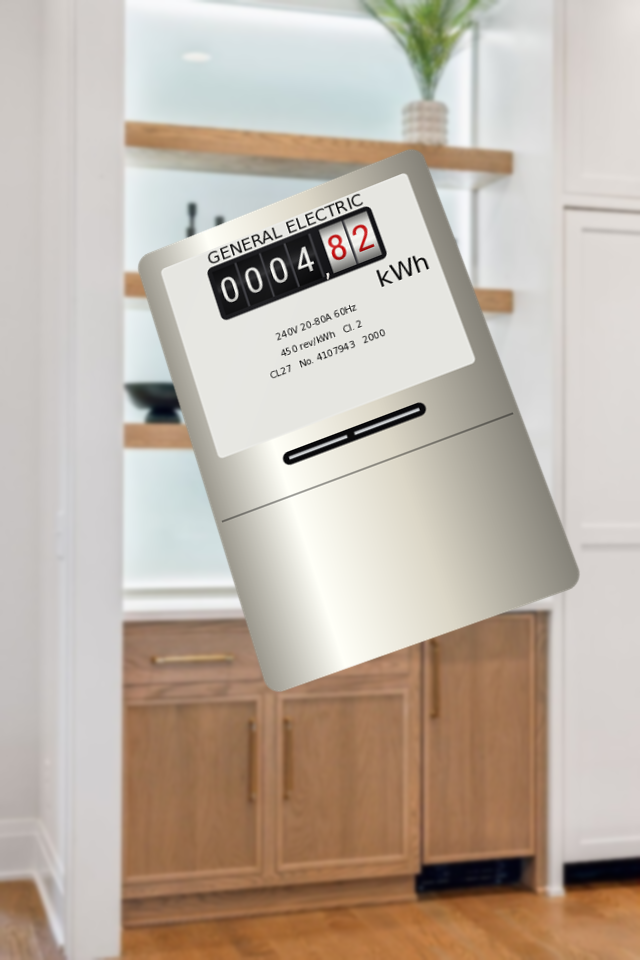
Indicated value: 4.82 kWh
